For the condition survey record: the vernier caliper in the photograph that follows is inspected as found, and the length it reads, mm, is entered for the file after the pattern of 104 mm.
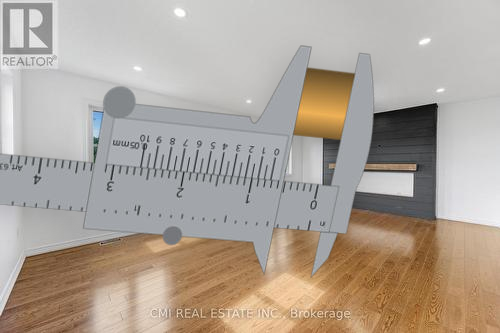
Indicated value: 7.2 mm
